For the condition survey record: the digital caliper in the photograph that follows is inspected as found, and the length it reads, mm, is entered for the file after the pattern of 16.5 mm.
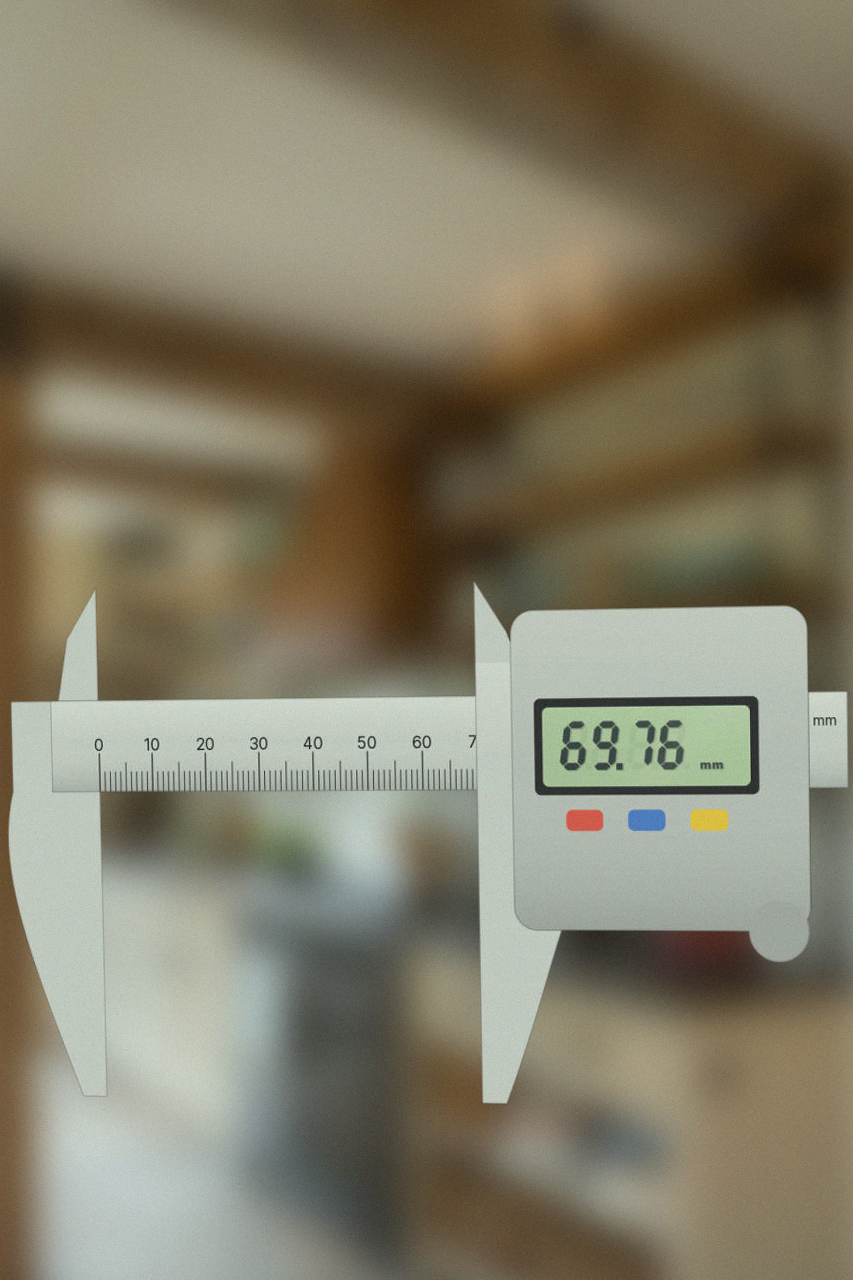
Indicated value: 69.76 mm
